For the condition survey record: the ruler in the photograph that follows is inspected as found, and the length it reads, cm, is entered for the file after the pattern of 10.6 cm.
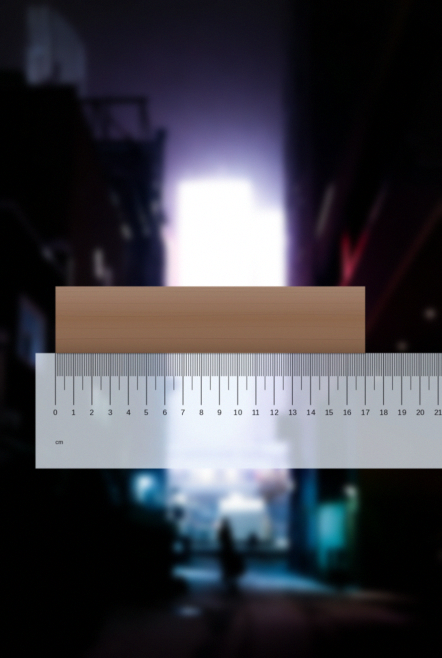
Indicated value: 17 cm
